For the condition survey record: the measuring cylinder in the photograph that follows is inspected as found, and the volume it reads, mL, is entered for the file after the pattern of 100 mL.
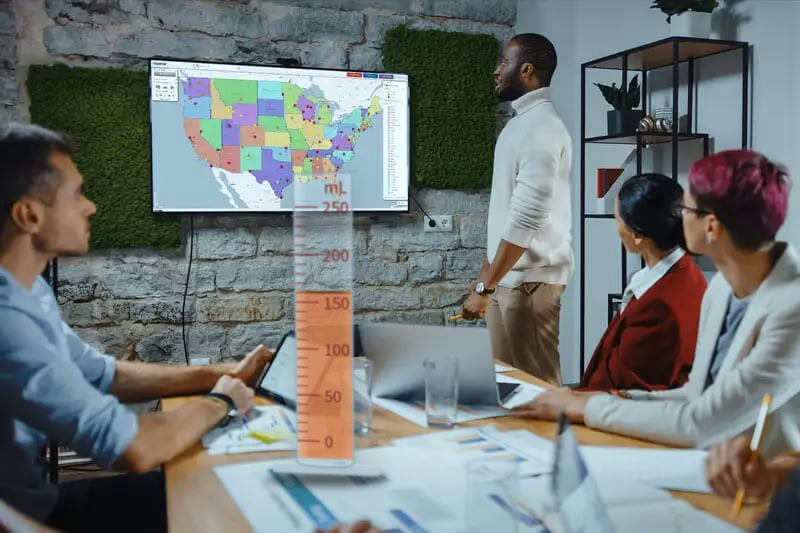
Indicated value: 160 mL
